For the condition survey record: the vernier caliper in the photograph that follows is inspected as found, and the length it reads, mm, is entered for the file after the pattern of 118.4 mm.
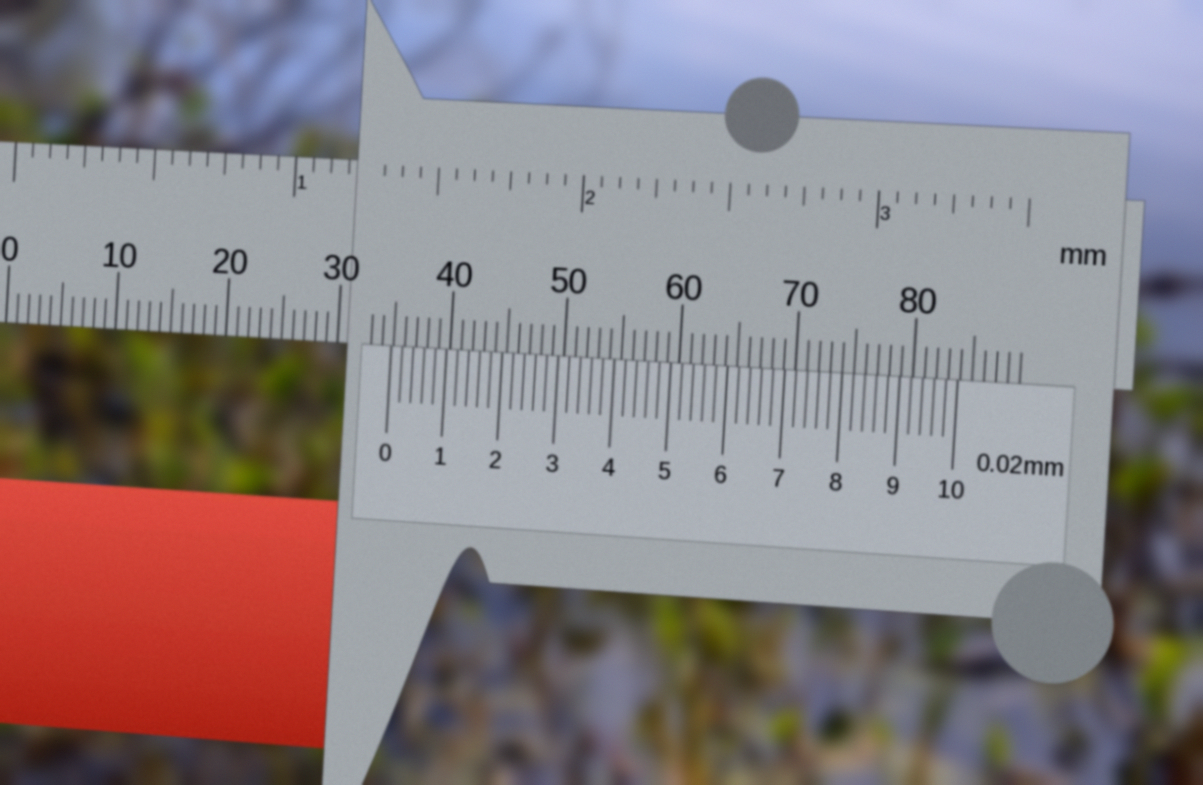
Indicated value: 34.8 mm
